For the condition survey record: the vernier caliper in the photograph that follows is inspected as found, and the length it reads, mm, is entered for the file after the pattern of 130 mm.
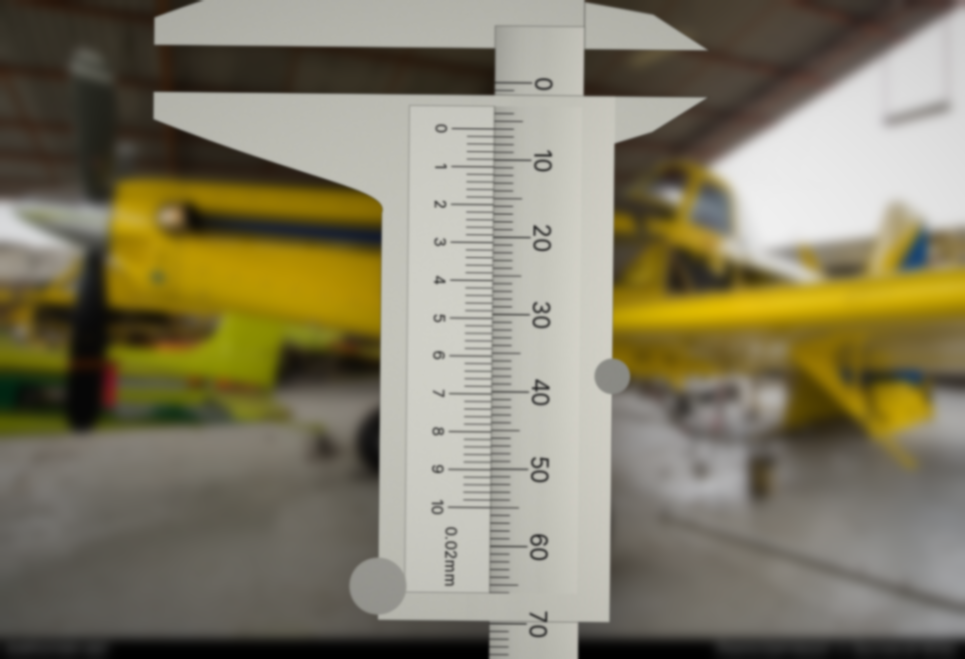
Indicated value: 6.0 mm
